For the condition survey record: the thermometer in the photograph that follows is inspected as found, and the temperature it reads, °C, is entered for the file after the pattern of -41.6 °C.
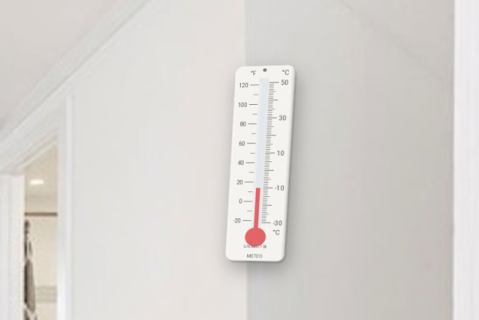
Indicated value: -10 °C
